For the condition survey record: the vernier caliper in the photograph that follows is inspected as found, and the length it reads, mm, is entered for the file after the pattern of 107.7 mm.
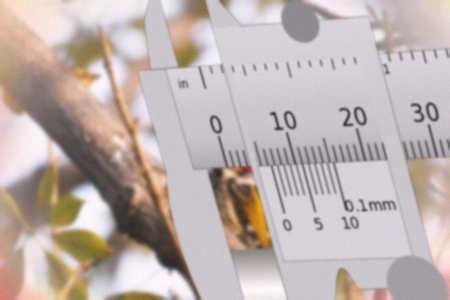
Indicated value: 6.5 mm
